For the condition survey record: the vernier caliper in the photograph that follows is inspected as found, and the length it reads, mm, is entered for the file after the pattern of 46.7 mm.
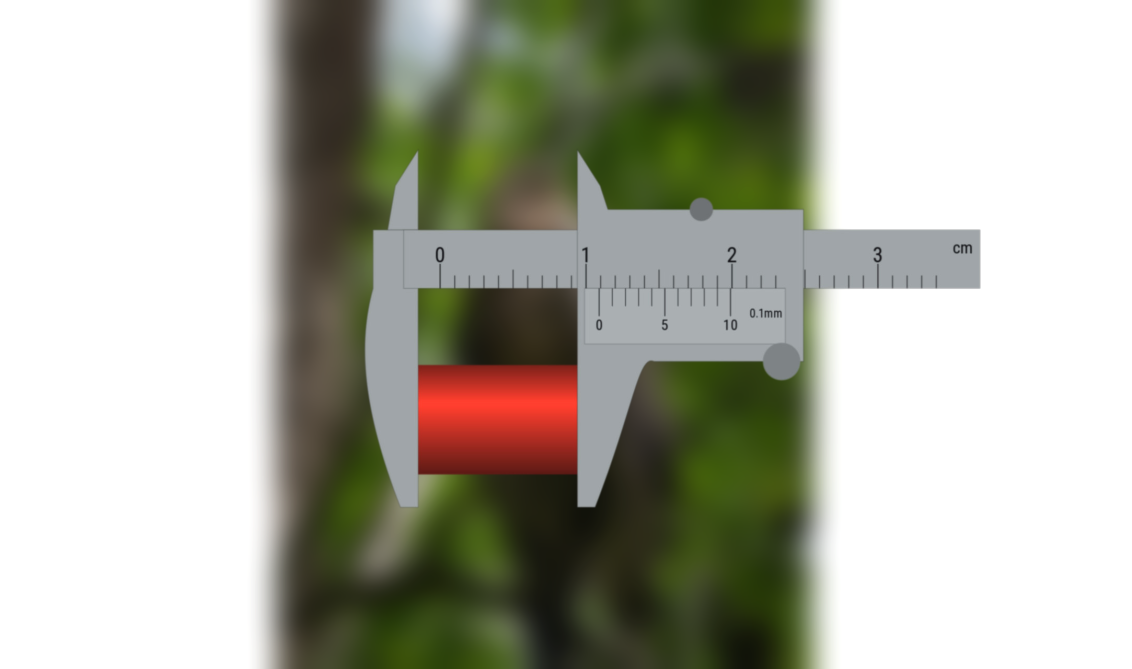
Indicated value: 10.9 mm
